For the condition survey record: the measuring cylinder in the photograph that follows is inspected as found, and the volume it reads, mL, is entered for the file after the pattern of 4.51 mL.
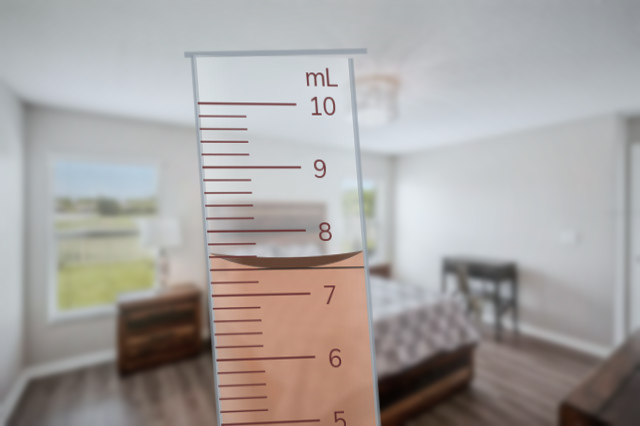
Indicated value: 7.4 mL
